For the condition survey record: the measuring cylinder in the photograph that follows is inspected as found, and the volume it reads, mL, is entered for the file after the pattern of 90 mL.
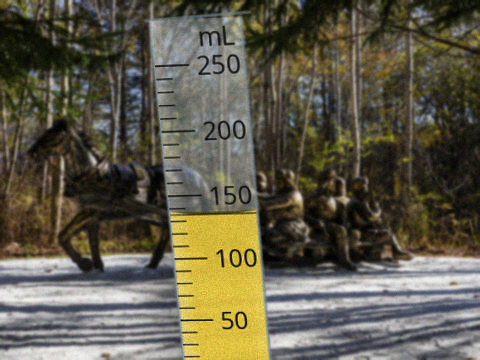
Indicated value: 135 mL
